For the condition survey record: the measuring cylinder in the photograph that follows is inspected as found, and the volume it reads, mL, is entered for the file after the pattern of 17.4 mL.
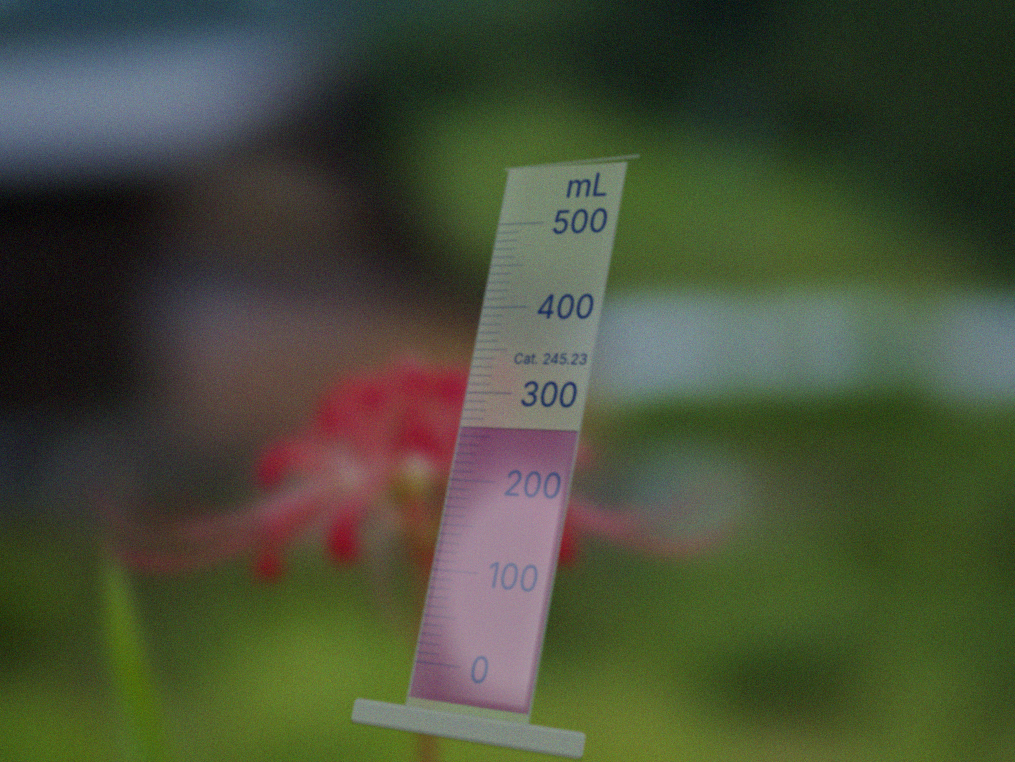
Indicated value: 260 mL
